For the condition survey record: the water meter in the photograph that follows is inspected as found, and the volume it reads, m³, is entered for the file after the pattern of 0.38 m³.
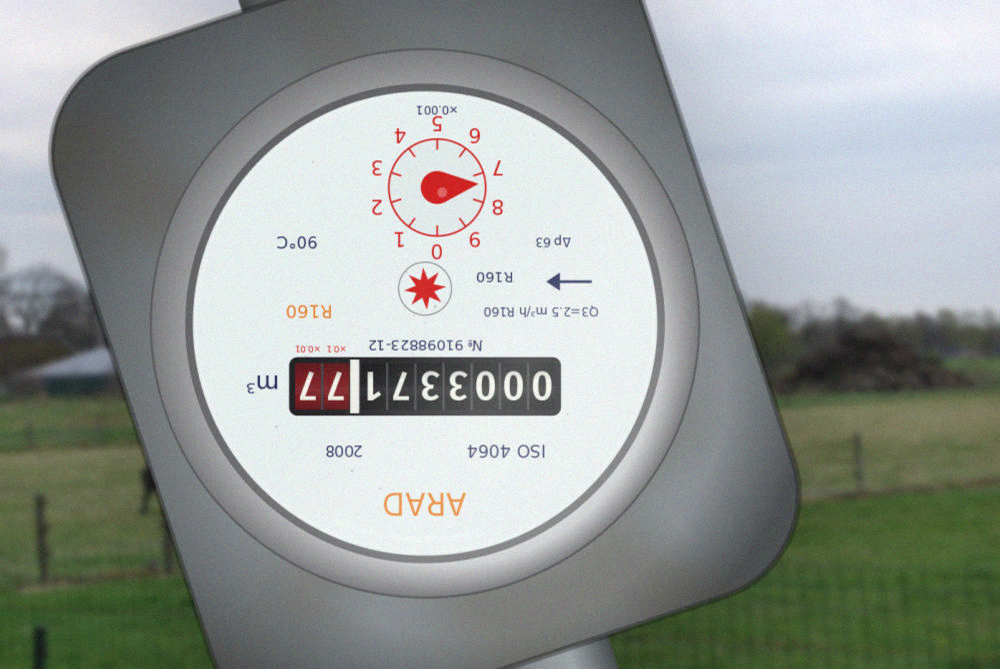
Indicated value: 3371.777 m³
